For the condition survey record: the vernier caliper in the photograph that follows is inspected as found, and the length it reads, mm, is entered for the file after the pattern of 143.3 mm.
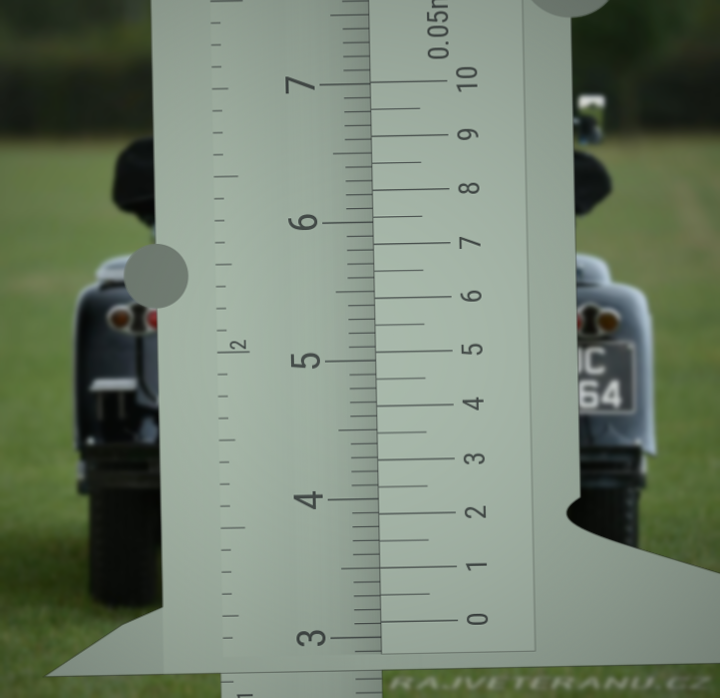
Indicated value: 31.1 mm
